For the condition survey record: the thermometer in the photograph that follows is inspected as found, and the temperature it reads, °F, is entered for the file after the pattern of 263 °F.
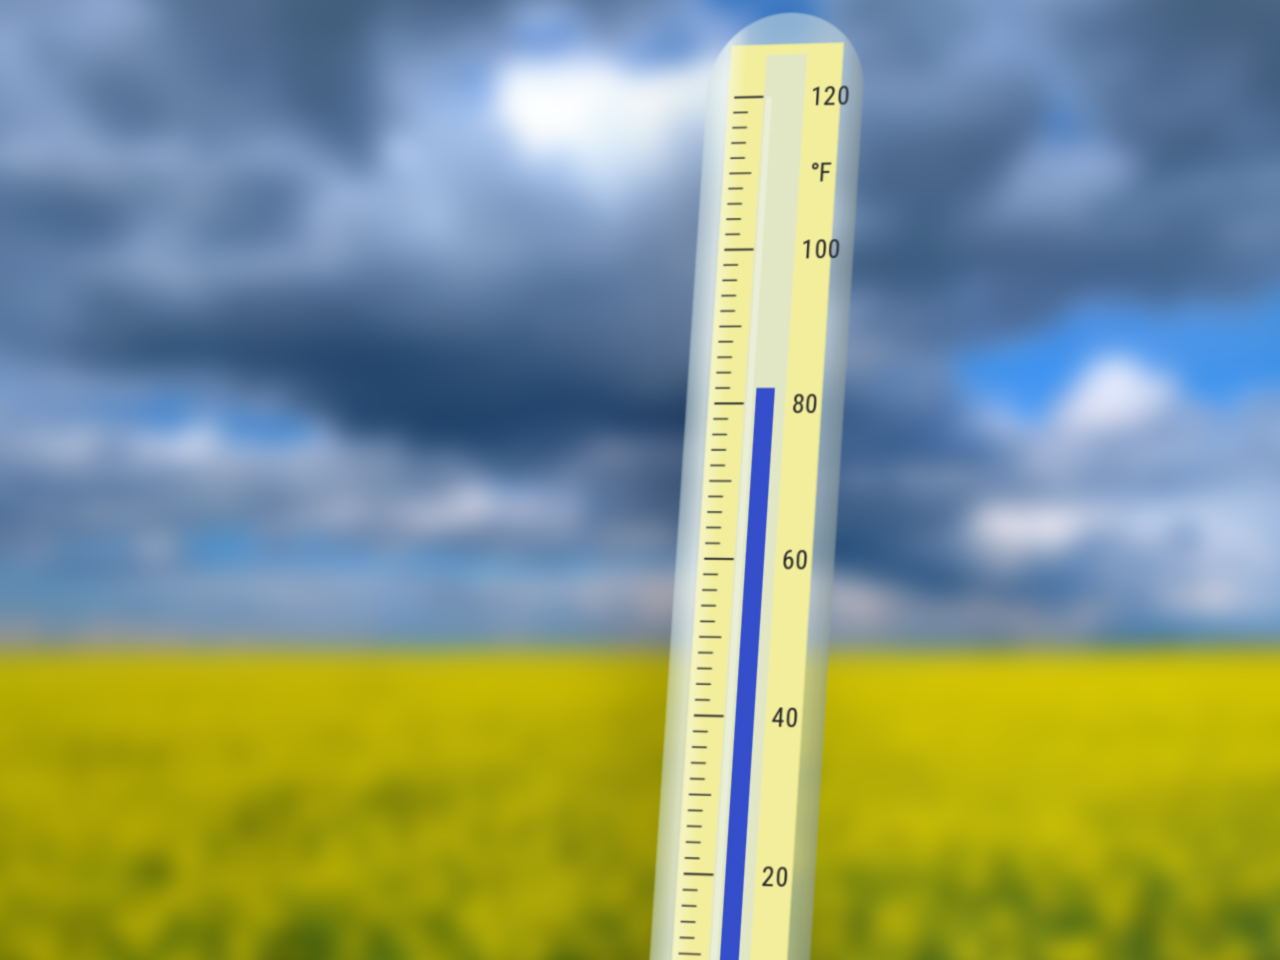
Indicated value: 82 °F
